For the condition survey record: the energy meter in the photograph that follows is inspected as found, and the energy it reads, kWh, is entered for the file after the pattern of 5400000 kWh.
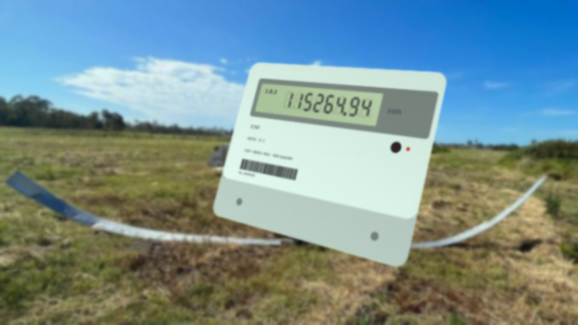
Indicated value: 115264.94 kWh
